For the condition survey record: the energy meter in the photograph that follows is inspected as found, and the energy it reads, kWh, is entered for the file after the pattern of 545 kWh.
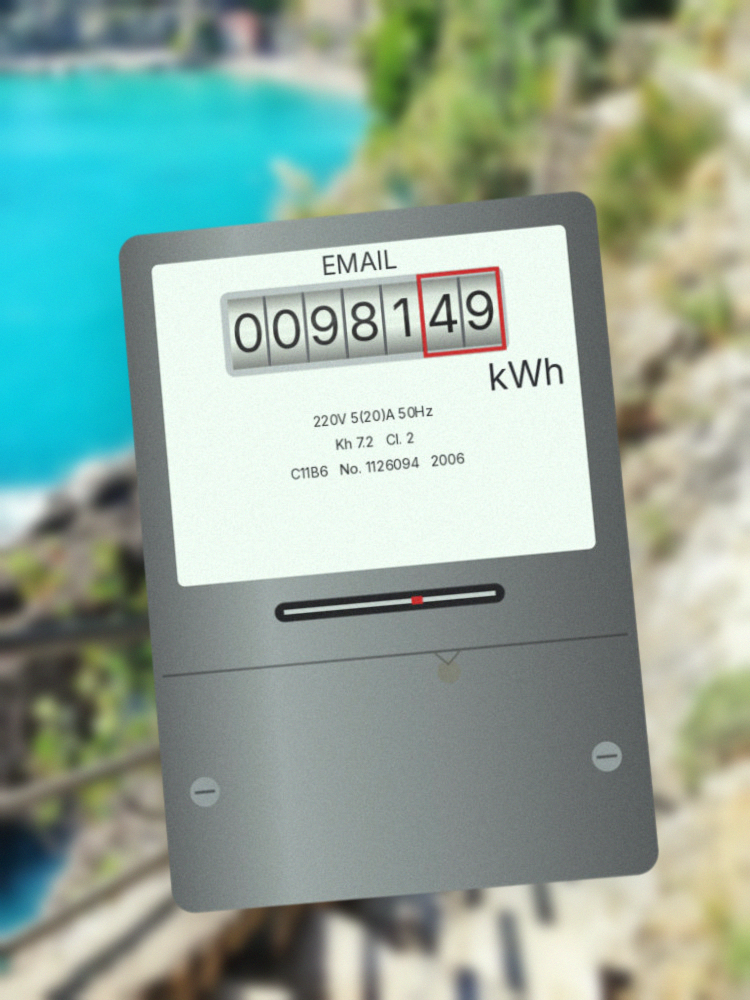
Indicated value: 981.49 kWh
